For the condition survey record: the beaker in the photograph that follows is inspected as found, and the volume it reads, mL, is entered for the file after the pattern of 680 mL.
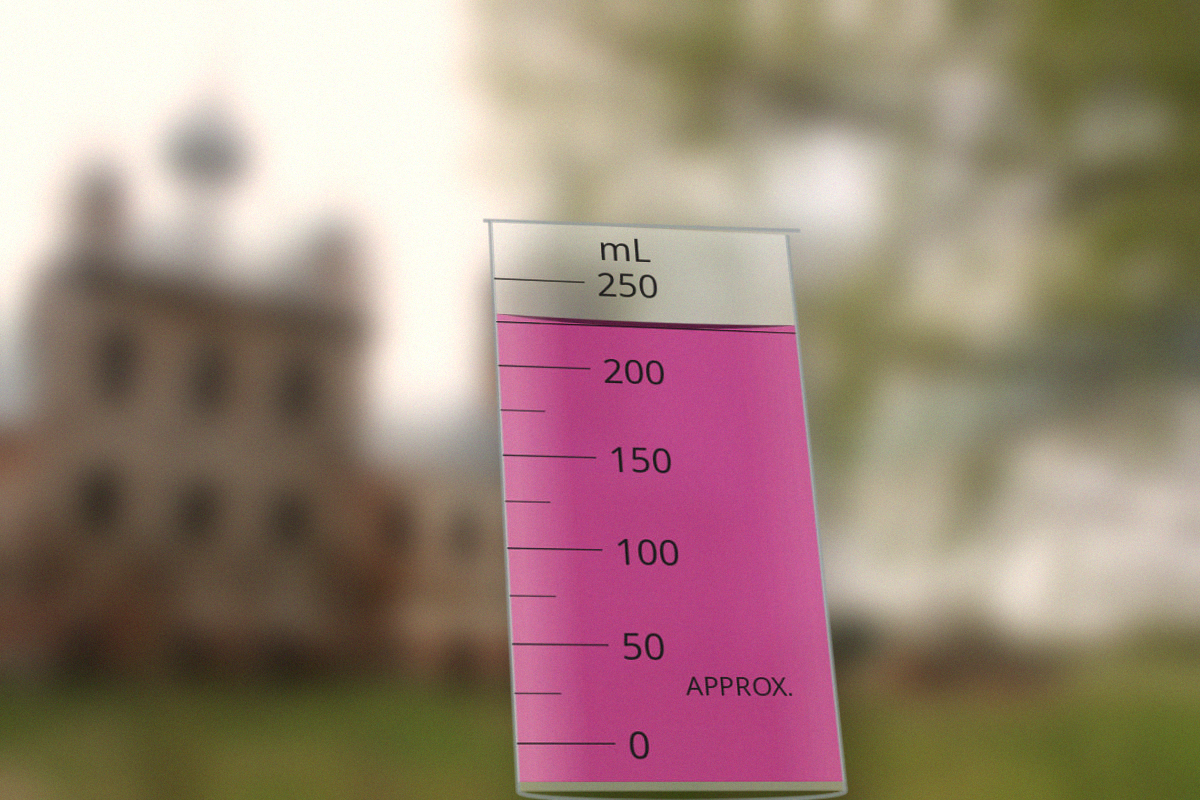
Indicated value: 225 mL
